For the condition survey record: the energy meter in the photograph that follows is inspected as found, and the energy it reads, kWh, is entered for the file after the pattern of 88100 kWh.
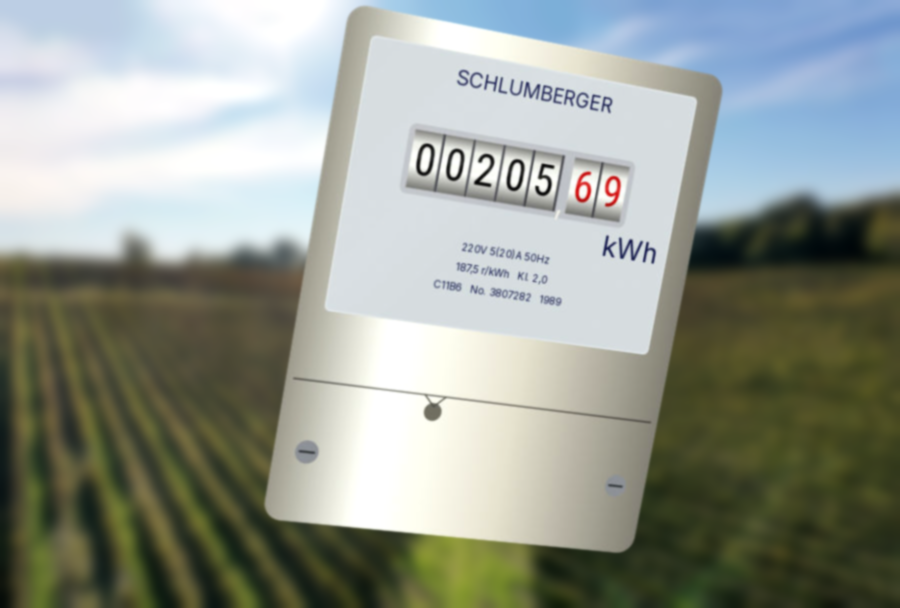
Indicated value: 205.69 kWh
